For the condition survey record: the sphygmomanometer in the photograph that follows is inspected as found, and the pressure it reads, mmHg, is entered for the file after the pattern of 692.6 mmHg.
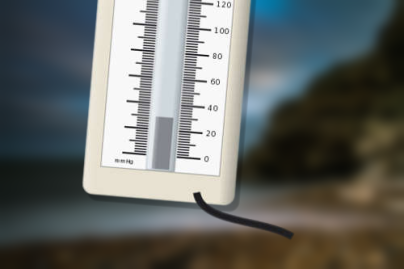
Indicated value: 30 mmHg
